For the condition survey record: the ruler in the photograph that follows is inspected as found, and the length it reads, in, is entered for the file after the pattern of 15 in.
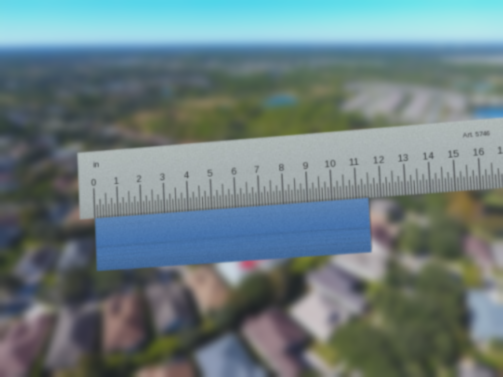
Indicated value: 11.5 in
